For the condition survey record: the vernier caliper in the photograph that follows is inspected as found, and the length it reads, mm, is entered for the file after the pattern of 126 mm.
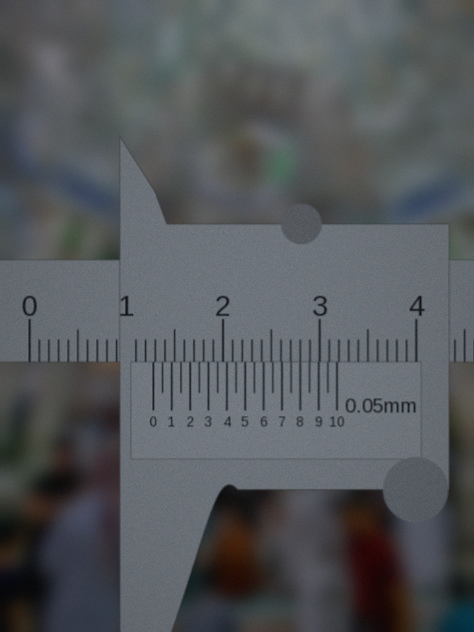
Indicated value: 12.8 mm
